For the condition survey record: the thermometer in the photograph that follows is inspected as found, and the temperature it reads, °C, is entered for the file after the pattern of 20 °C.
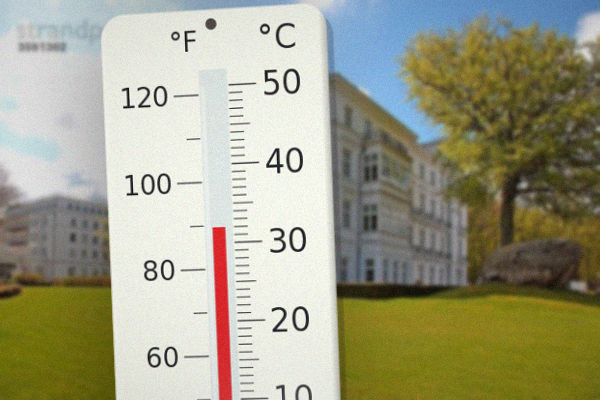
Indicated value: 32 °C
